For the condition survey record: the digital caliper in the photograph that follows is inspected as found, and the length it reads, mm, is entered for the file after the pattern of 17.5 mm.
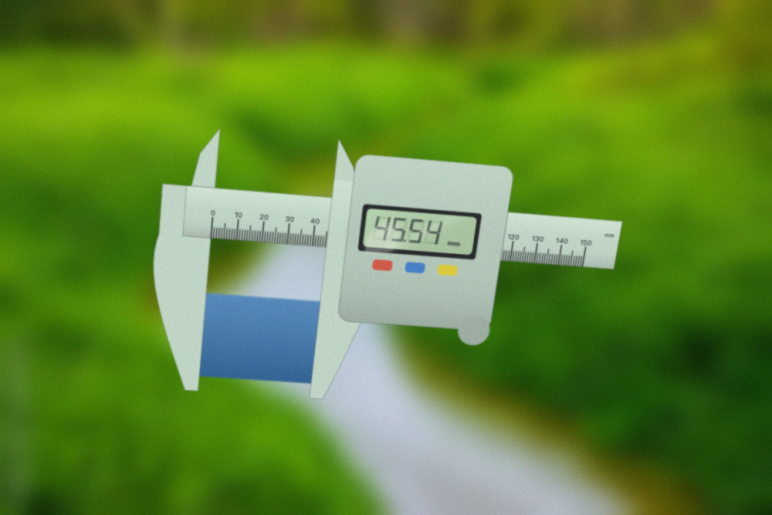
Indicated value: 45.54 mm
